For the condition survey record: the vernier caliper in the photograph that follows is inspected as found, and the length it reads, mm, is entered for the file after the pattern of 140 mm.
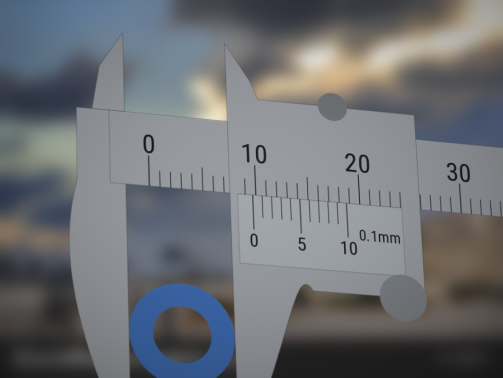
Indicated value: 9.7 mm
